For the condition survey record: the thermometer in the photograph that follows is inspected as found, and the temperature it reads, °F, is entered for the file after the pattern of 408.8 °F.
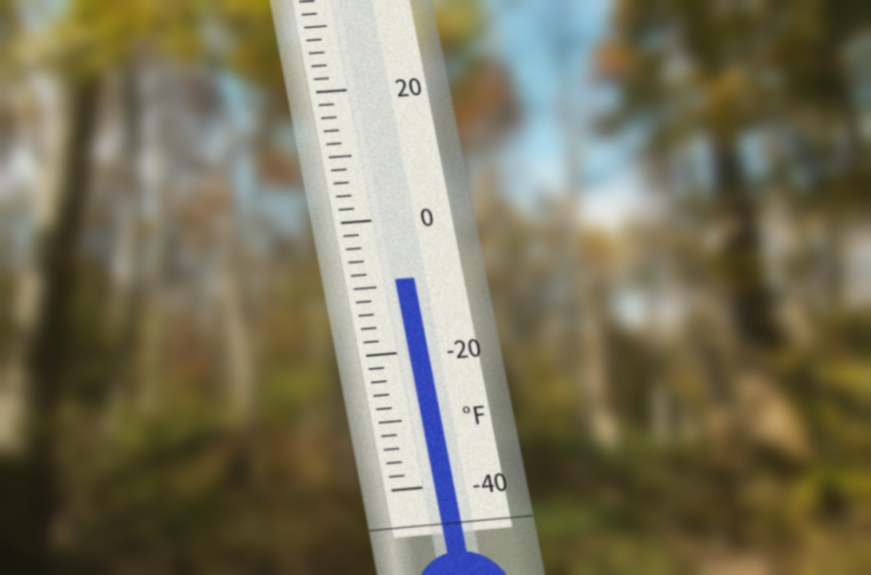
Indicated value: -9 °F
